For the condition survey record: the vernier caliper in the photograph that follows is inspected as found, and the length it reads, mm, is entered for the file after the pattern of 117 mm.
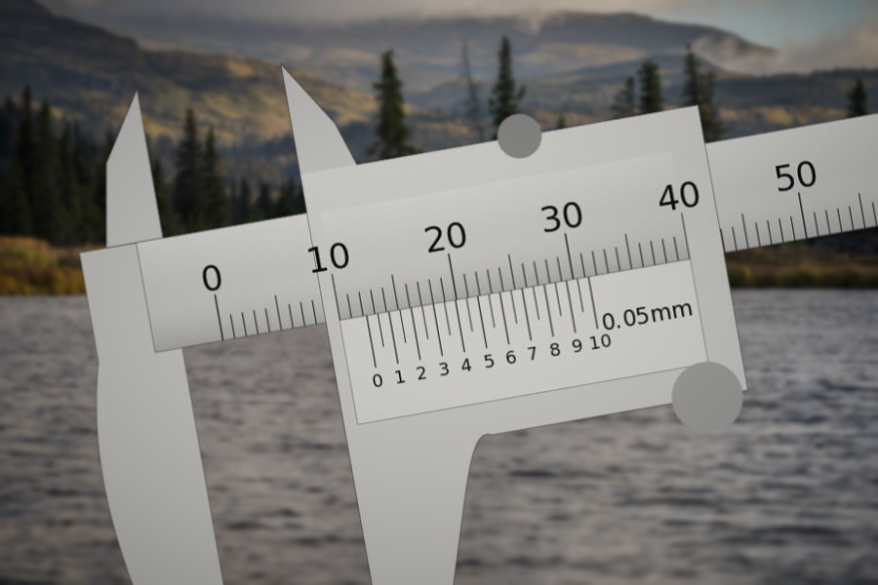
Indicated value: 12.3 mm
